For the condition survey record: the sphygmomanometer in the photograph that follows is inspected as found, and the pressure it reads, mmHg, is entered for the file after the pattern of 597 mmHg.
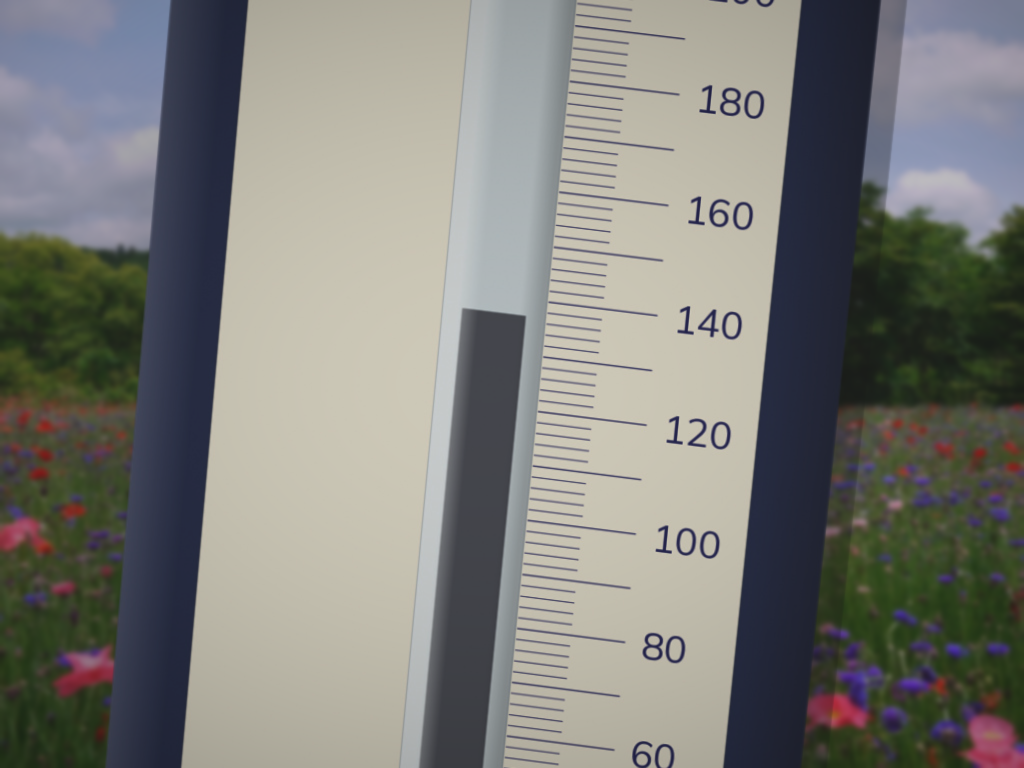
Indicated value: 137 mmHg
